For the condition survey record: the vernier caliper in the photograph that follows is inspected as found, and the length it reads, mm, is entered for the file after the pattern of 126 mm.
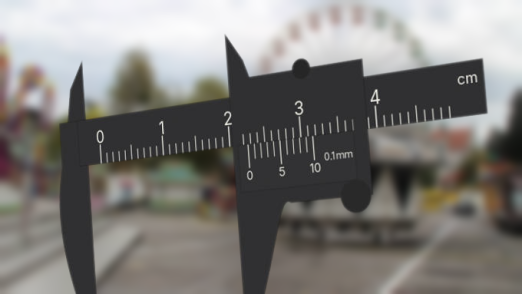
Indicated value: 22.6 mm
